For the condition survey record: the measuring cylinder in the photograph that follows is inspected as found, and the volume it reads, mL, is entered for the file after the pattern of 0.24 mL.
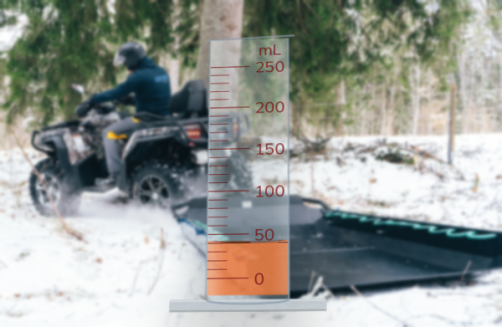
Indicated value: 40 mL
